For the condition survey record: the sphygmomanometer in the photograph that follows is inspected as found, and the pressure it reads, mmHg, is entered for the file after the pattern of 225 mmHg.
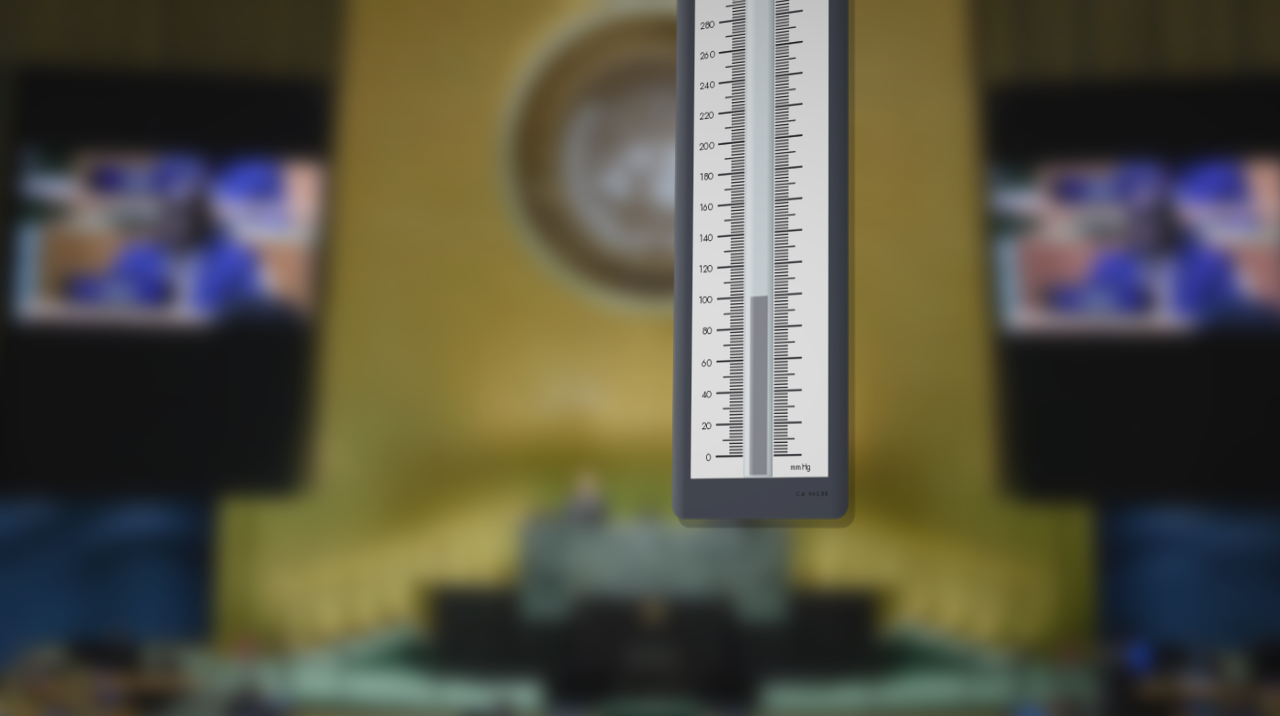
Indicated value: 100 mmHg
